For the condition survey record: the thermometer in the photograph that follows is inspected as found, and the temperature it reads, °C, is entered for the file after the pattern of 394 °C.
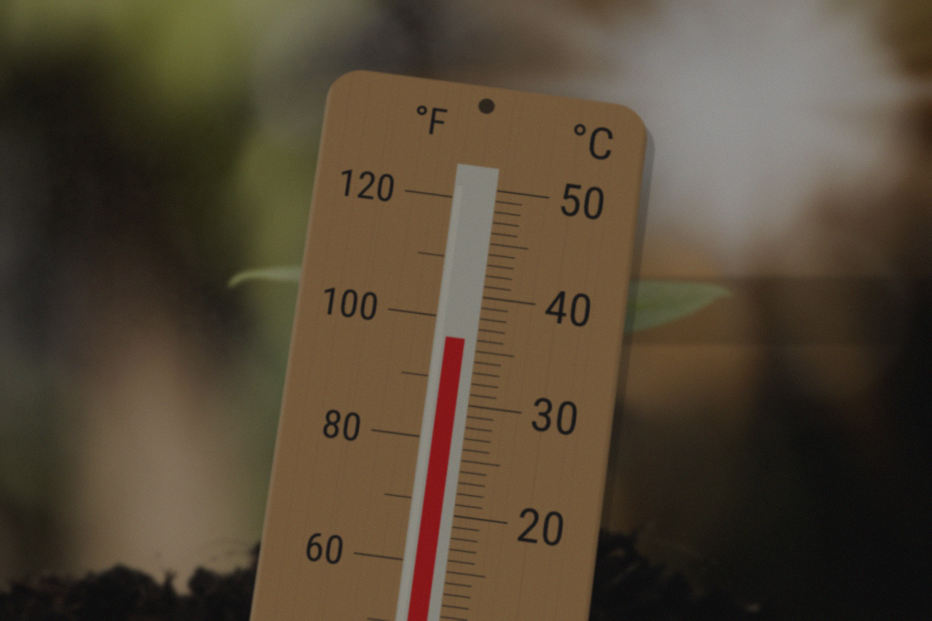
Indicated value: 36 °C
